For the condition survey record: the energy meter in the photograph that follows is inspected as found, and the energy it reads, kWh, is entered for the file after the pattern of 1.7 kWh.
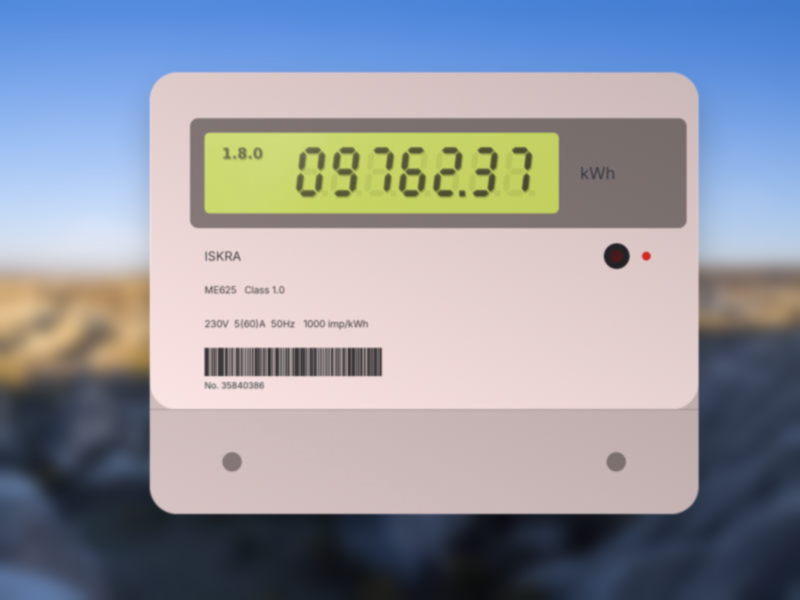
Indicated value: 9762.37 kWh
